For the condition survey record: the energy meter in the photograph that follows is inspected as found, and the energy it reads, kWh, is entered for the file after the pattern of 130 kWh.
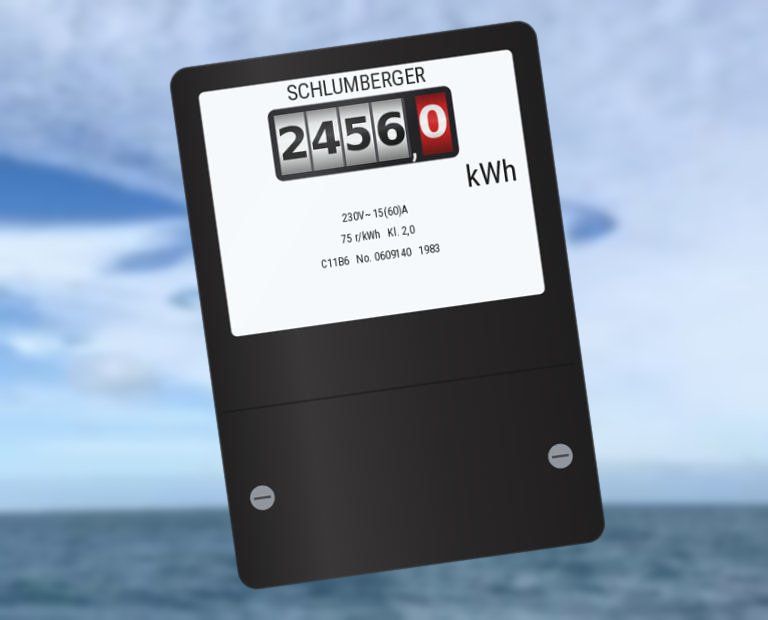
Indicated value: 2456.0 kWh
